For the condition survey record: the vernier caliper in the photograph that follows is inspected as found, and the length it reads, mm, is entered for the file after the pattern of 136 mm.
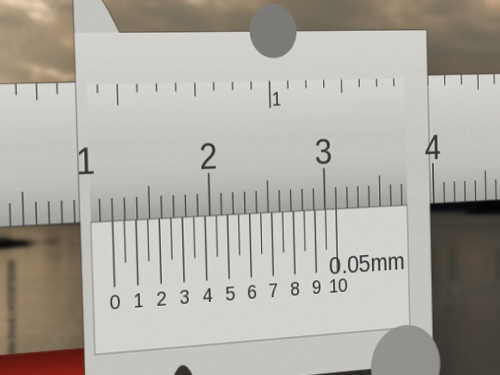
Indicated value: 12.0 mm
